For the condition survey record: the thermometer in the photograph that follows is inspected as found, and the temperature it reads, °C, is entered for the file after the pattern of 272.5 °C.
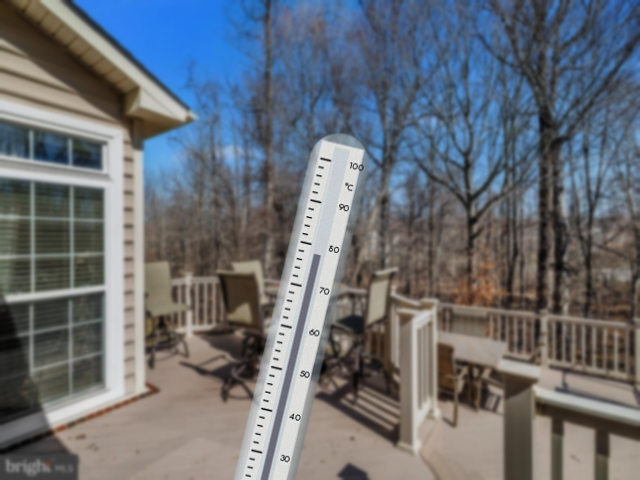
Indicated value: 78 °C
